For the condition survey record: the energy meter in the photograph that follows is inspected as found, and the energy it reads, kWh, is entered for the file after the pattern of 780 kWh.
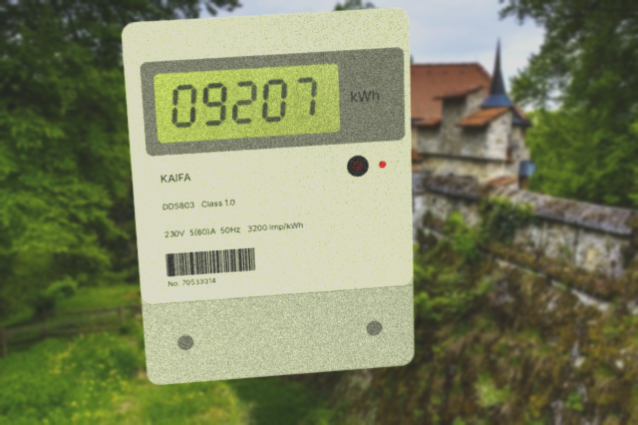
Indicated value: 9207 kWh
